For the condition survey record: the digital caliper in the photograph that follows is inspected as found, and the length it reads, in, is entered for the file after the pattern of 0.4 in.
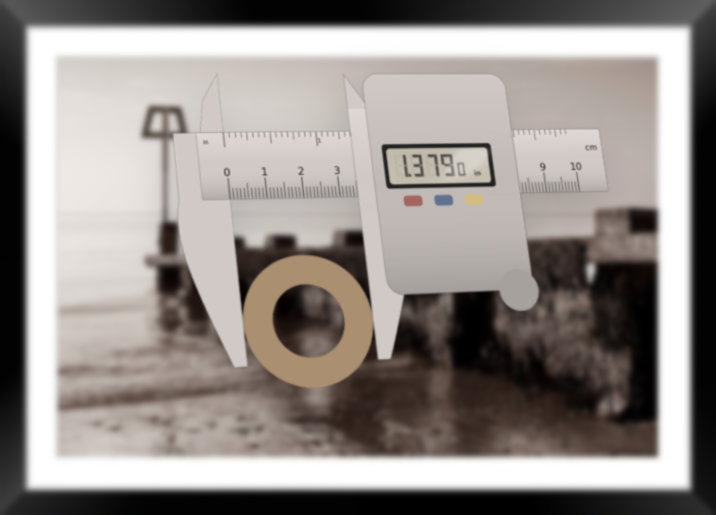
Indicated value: 1.3790 in
